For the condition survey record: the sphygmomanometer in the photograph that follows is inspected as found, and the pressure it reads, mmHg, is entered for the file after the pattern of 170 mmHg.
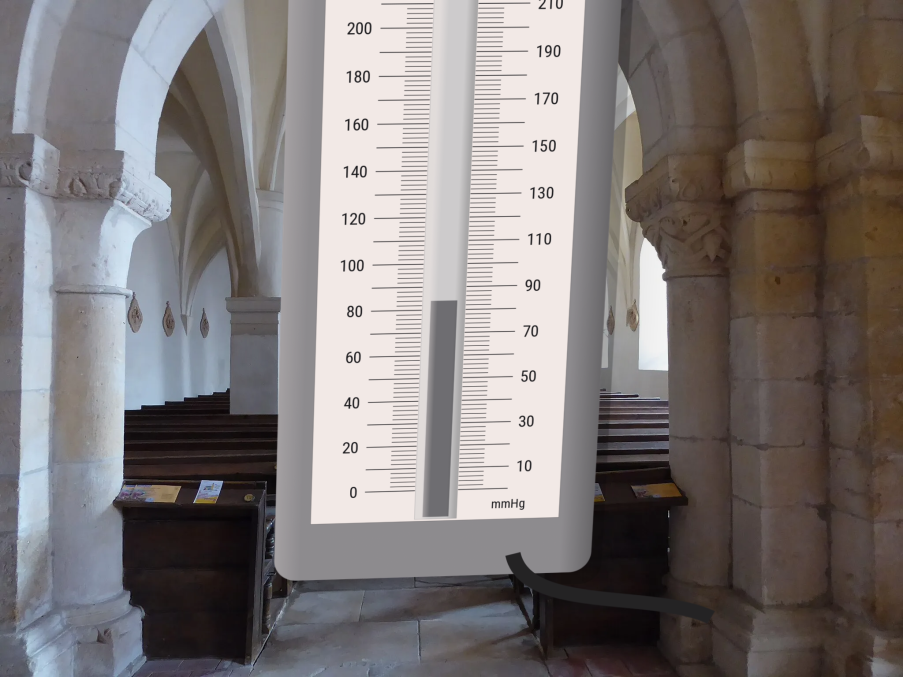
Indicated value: 84 mmHg
